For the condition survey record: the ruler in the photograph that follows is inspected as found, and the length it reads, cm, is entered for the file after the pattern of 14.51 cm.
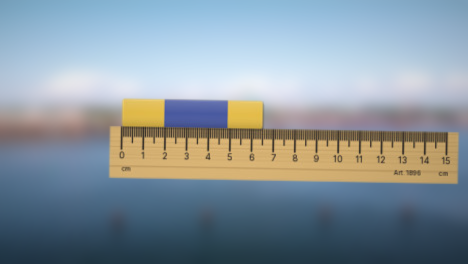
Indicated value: 6.5 cm
